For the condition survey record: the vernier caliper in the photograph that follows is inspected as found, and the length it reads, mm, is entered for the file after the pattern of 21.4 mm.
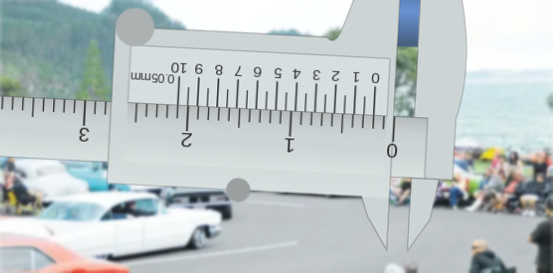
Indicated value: 2.0 mm
